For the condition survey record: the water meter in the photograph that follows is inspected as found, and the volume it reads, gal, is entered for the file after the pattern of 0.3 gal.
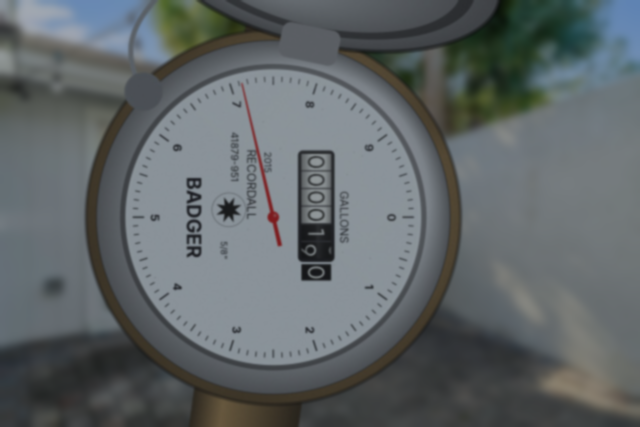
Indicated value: 187.1 gal
